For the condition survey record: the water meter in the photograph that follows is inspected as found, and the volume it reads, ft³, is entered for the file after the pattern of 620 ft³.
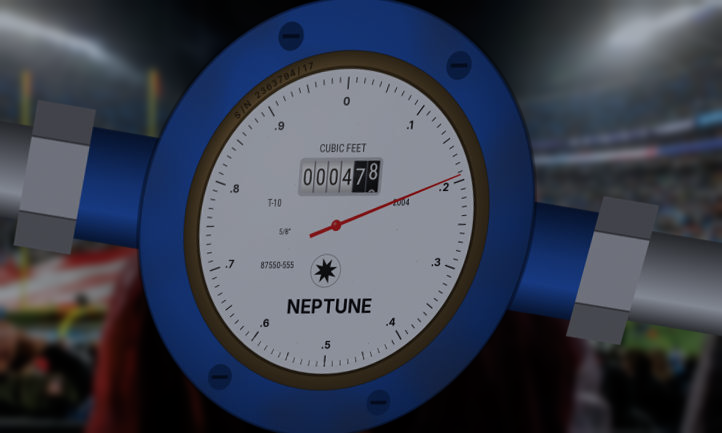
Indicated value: 478.19 ft³
